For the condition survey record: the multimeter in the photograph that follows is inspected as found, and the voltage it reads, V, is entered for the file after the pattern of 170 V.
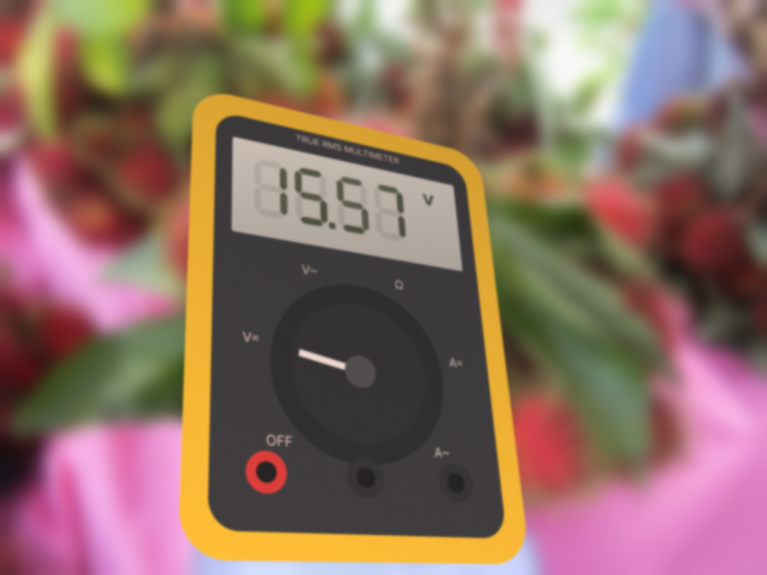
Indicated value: 15.57 V
